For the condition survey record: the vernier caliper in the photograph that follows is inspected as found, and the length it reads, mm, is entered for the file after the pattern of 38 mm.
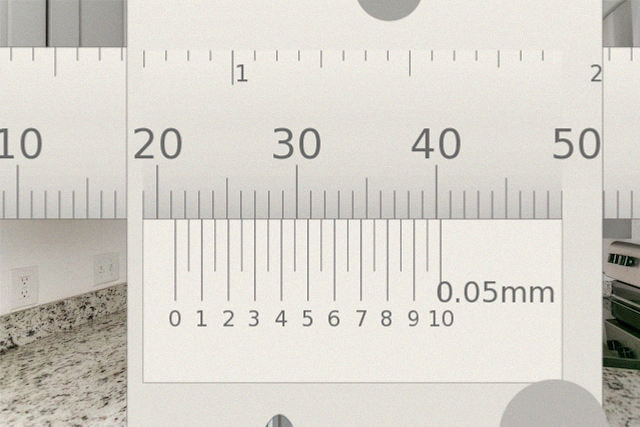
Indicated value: 21.3 mm
